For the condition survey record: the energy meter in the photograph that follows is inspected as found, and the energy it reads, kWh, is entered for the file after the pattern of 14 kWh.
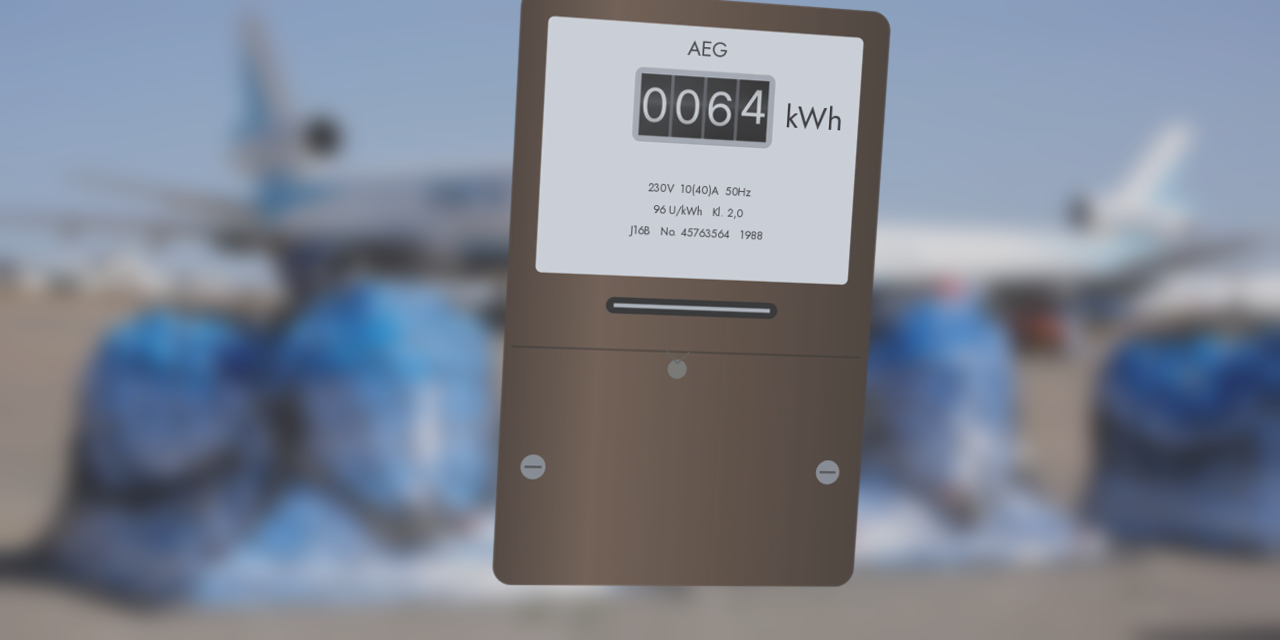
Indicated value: 64 kWh
